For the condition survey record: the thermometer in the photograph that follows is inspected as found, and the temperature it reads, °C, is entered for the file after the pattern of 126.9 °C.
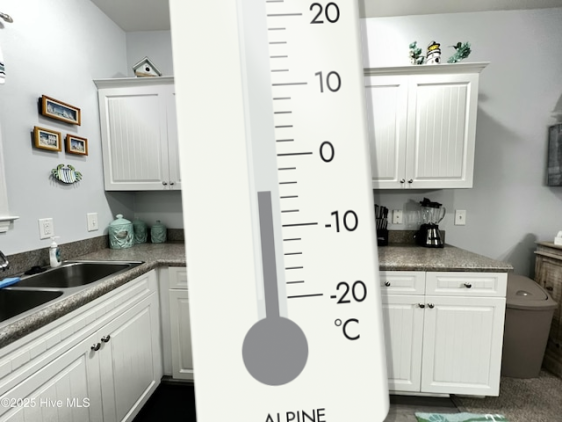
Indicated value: -5 °C
